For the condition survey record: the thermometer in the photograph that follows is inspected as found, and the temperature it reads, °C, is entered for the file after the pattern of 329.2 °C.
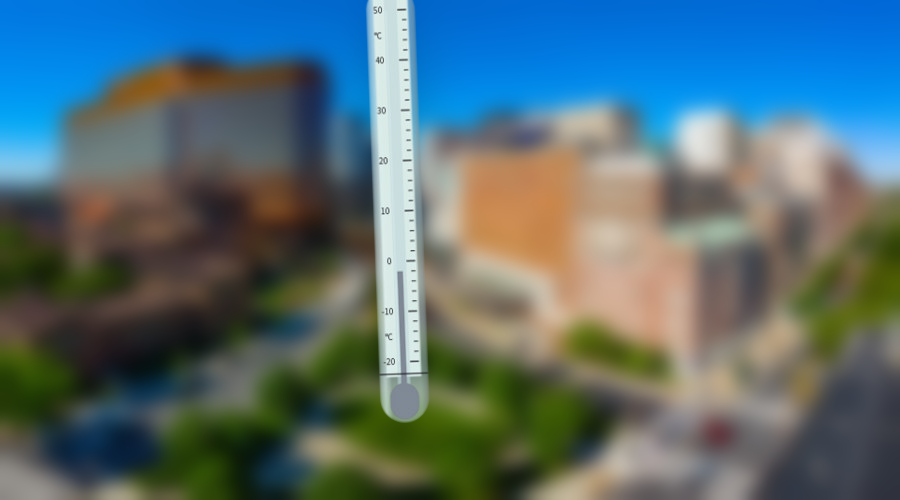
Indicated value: -2 °C
